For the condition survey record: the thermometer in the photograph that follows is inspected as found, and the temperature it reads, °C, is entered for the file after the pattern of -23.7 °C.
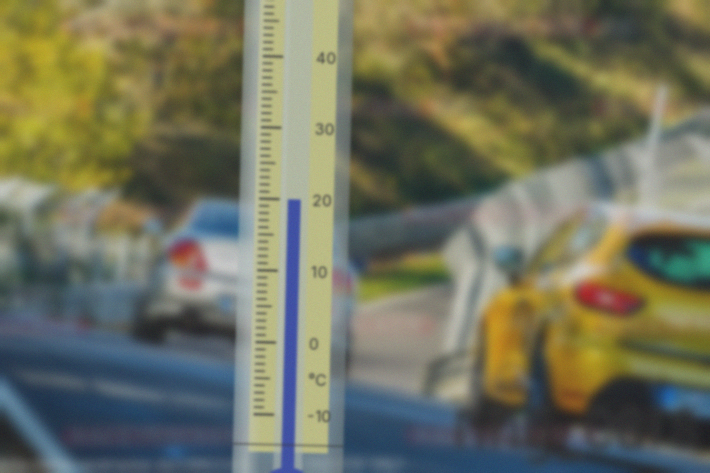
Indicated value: 20 °C
